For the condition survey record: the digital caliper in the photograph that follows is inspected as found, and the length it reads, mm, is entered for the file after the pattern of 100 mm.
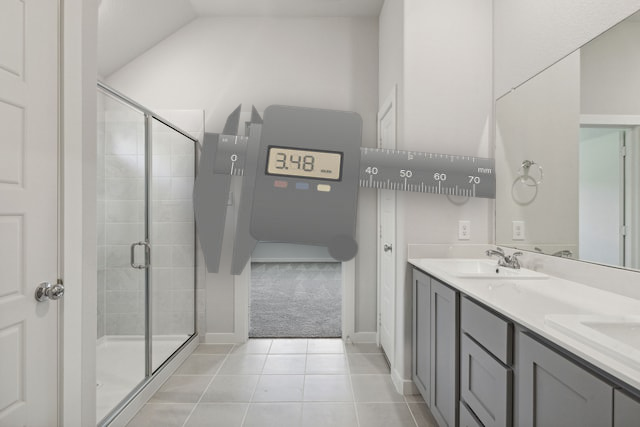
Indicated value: 3.48 mm
